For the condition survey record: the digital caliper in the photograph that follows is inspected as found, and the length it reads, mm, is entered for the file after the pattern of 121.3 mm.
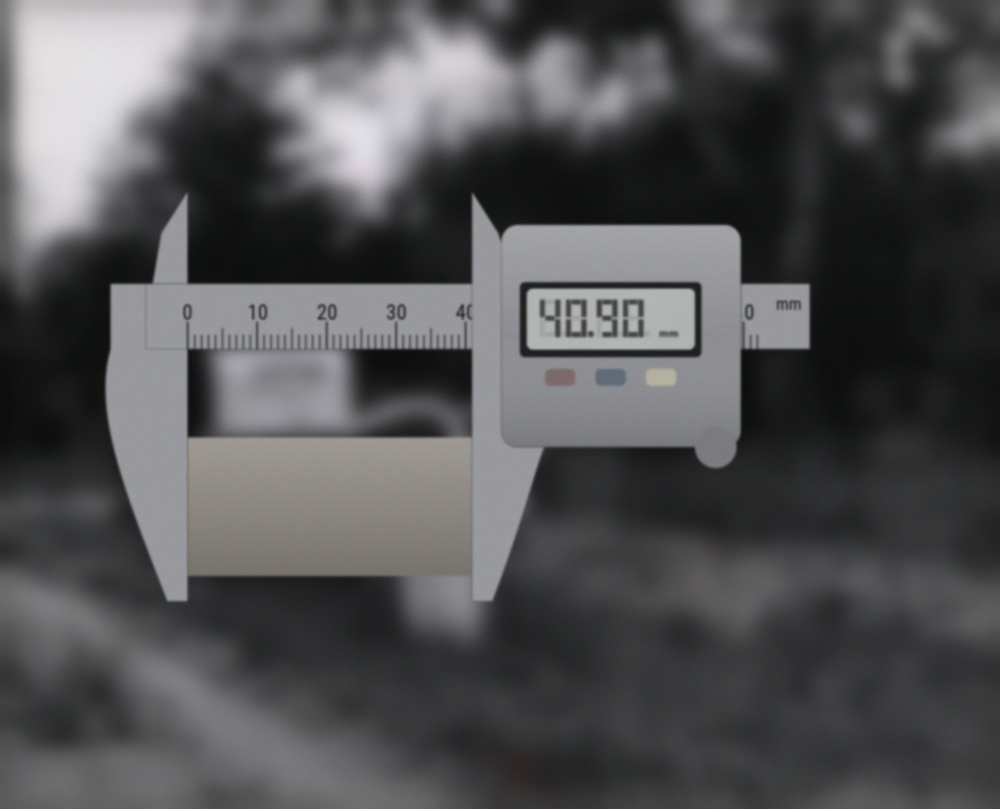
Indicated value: 40.90 mm
